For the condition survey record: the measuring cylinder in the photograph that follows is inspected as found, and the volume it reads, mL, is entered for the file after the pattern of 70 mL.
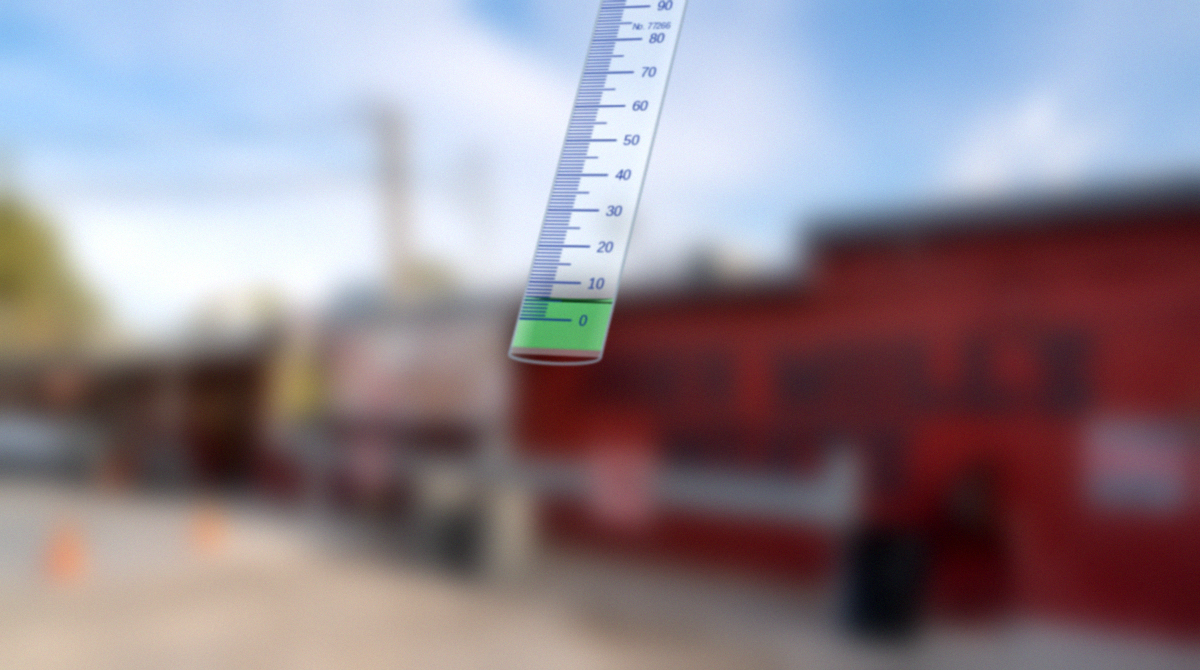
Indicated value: 5 mL
